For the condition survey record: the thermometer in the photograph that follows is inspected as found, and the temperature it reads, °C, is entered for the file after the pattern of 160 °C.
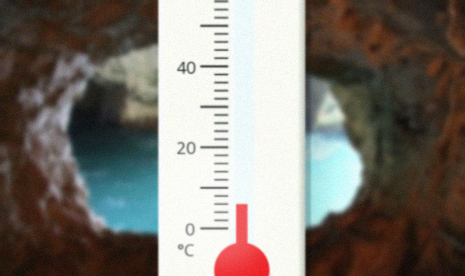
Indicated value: 6 °C
